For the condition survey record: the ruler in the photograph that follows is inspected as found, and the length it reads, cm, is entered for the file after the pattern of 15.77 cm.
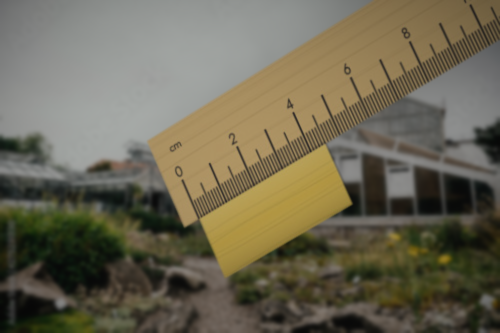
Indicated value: 4.5 cm
